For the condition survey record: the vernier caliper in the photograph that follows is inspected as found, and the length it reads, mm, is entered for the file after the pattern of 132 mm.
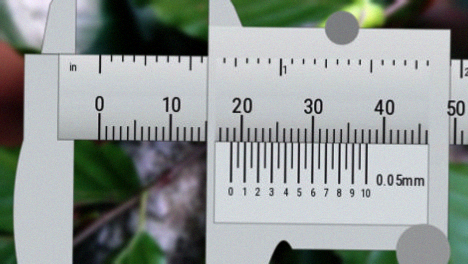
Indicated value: 18.6 mm
